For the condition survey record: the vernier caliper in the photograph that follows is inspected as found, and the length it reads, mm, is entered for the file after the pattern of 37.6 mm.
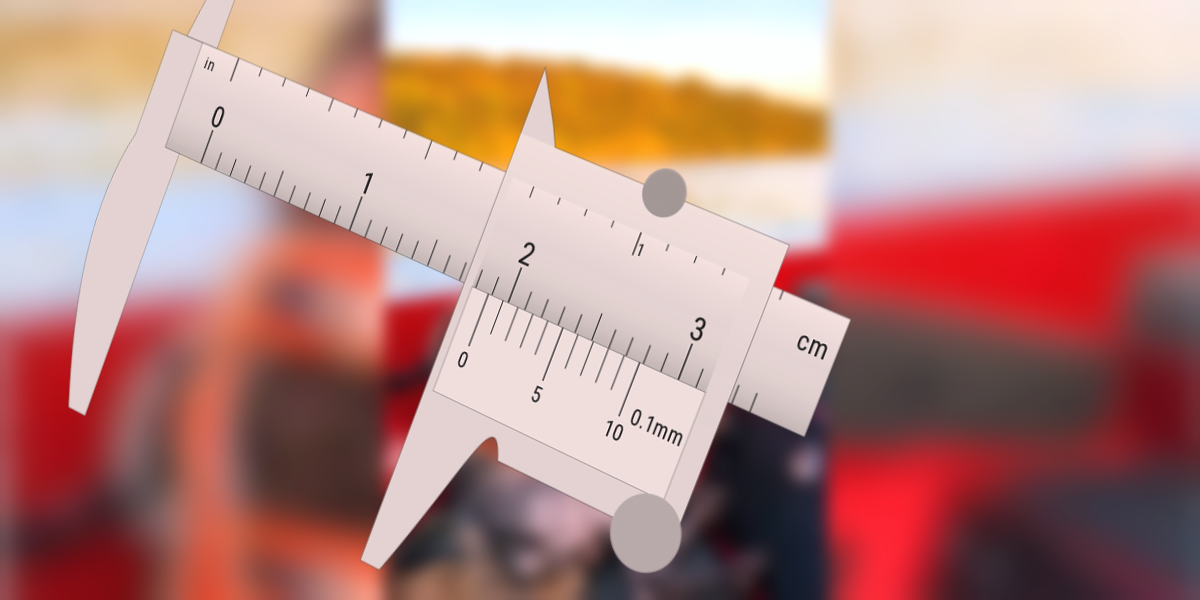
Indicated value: 18.8 mm
